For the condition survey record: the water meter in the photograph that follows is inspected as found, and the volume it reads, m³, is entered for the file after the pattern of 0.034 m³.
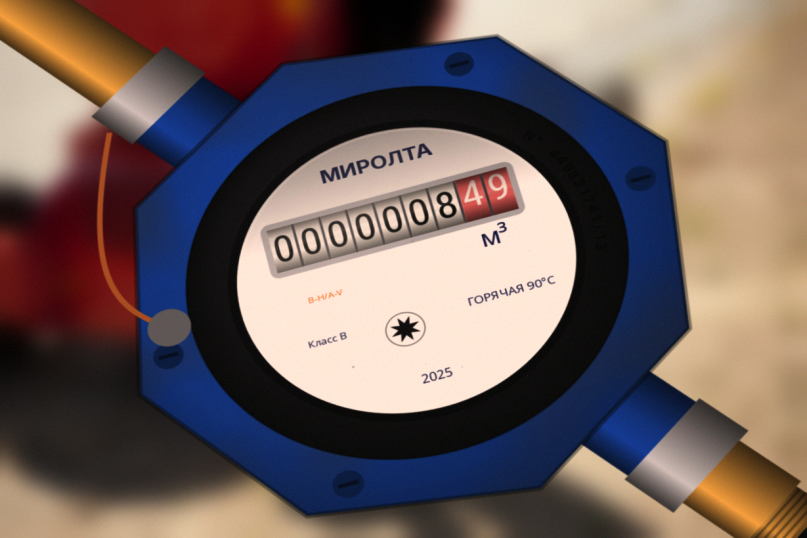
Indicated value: 8.49 m³
